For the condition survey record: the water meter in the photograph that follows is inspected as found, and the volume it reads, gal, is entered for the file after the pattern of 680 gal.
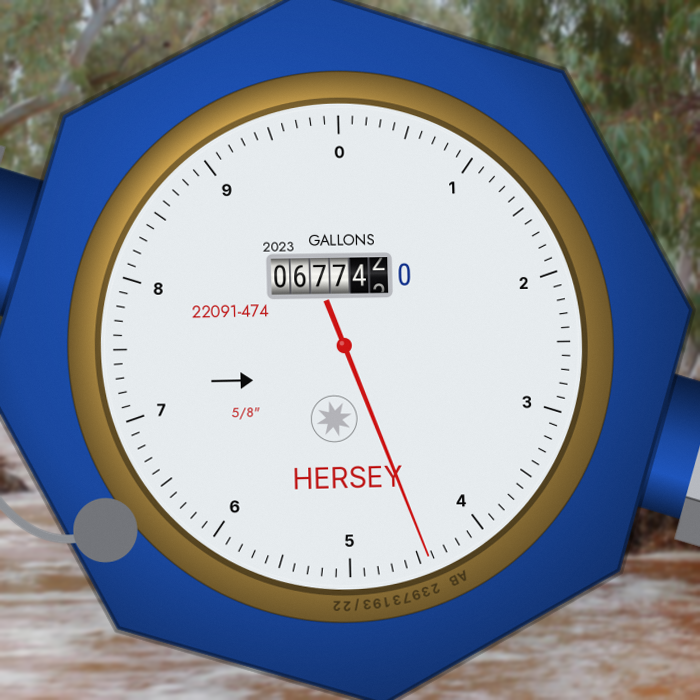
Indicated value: 677424.4 gal
